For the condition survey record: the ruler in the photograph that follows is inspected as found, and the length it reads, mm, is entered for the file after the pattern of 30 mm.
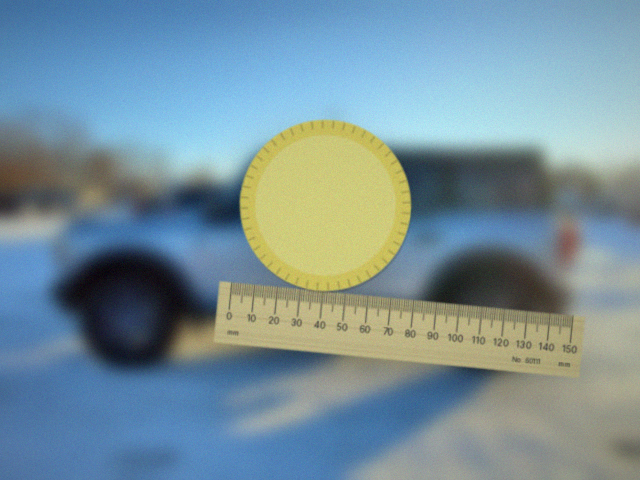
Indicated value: 75 mm
